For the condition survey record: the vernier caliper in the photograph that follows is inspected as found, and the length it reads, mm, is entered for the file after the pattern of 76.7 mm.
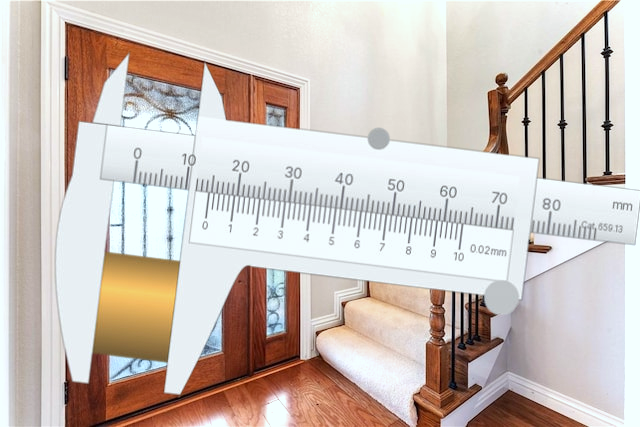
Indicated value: 14.5 mm
